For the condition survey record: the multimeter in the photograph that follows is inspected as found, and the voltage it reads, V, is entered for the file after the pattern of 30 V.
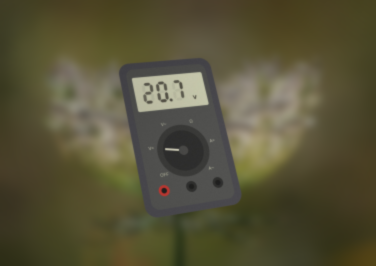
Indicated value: 20.7 V
